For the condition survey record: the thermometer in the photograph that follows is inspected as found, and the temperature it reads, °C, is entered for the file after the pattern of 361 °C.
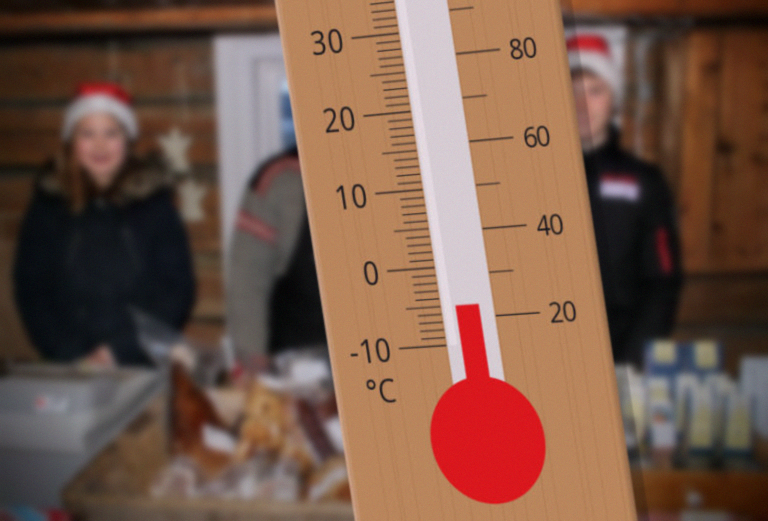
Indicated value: -5 °C
